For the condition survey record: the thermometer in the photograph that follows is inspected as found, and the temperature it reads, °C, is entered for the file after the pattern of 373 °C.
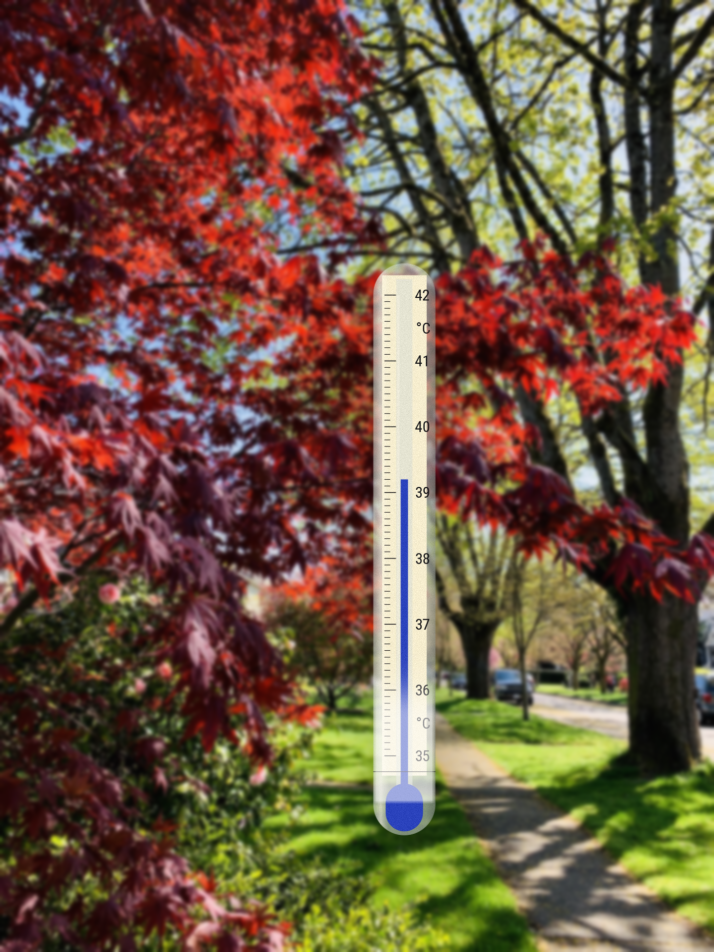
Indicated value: 39.2 °C
